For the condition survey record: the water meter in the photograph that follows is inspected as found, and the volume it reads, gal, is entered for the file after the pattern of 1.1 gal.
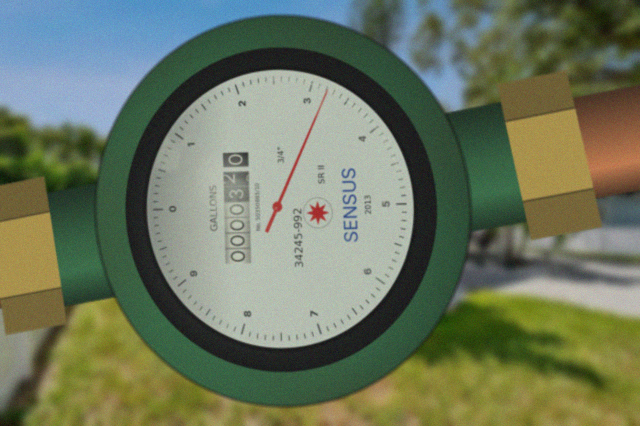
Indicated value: 323.2 gal
